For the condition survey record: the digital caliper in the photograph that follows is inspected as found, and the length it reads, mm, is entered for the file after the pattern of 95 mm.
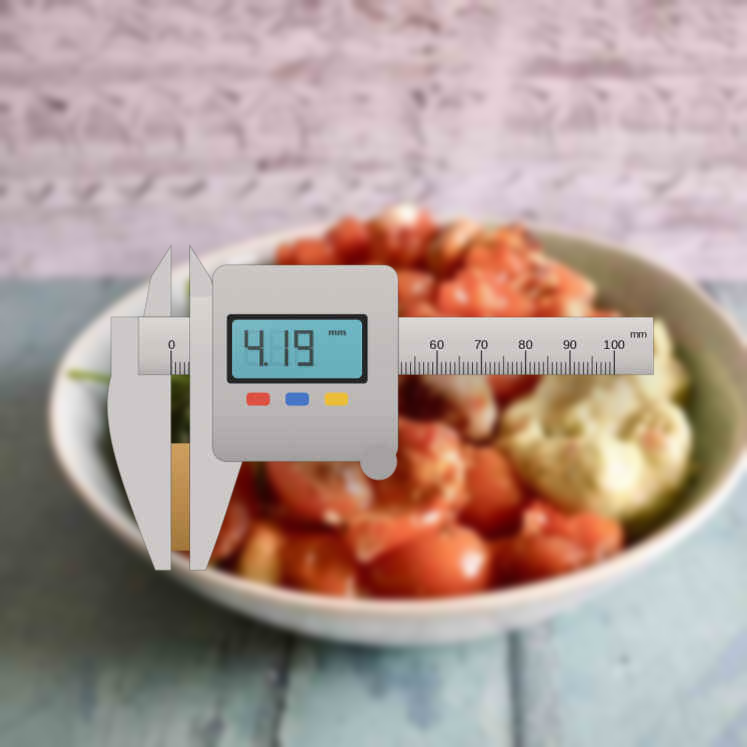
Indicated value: 4.19 mm
